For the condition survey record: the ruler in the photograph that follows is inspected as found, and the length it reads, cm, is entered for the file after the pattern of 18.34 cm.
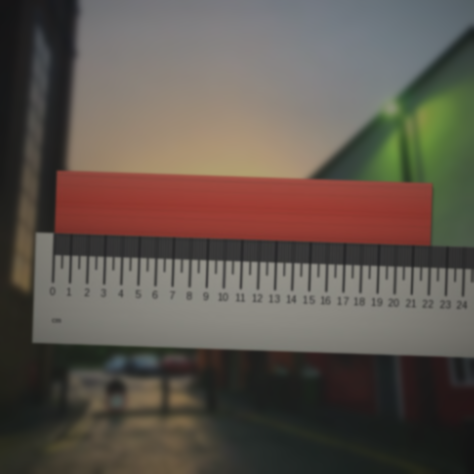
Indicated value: 22 cm
